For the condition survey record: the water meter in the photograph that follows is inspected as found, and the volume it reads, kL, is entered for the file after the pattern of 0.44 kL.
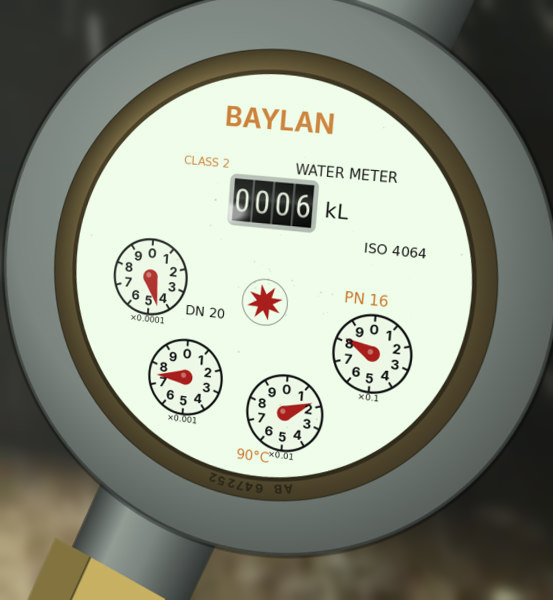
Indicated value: 6.8174 kL
